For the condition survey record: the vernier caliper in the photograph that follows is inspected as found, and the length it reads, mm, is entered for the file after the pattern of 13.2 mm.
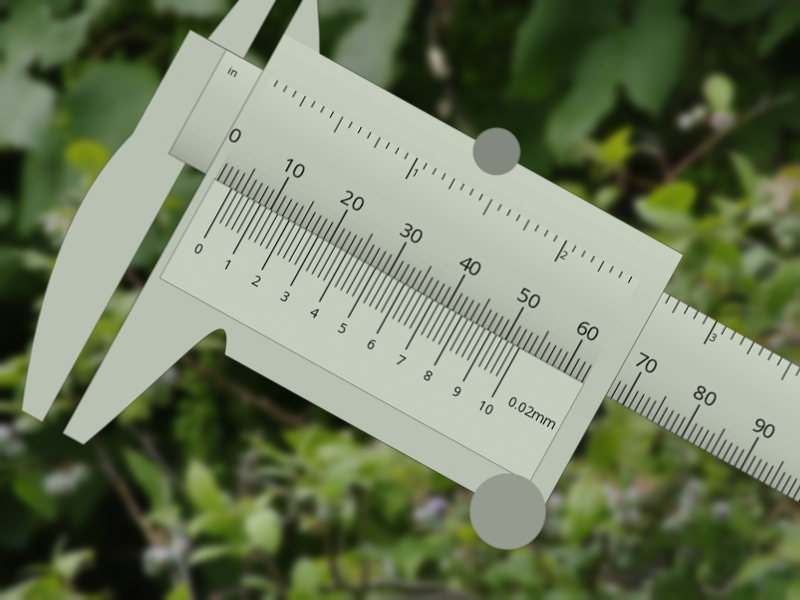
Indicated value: 3.4 mm
